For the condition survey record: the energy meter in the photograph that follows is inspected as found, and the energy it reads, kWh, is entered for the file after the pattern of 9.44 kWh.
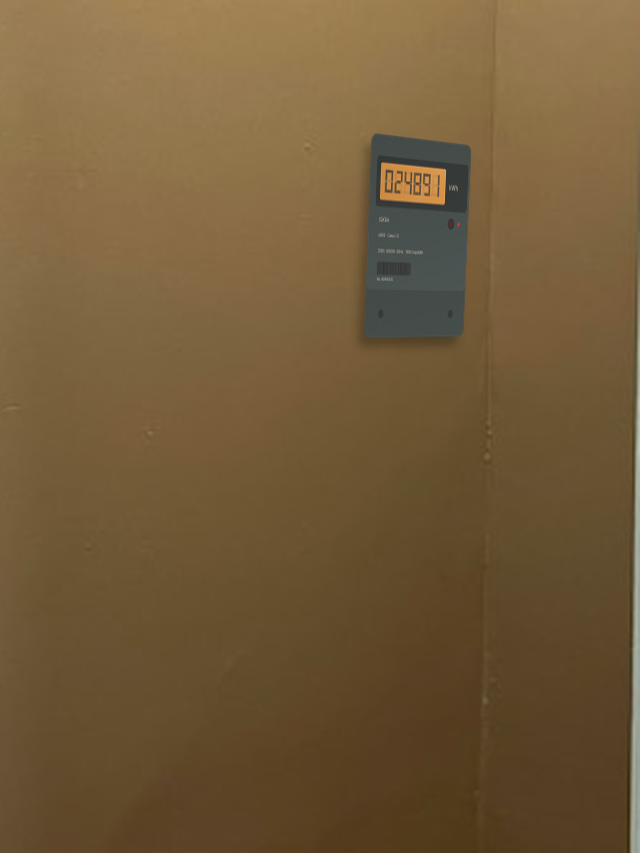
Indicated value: 24891 kWh
